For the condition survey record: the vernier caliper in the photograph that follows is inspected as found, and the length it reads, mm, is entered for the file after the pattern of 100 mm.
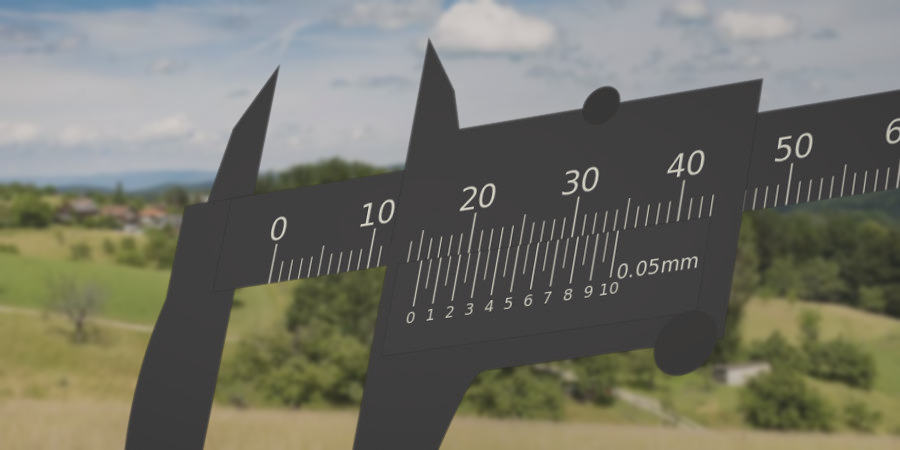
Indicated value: 15.4 mm
